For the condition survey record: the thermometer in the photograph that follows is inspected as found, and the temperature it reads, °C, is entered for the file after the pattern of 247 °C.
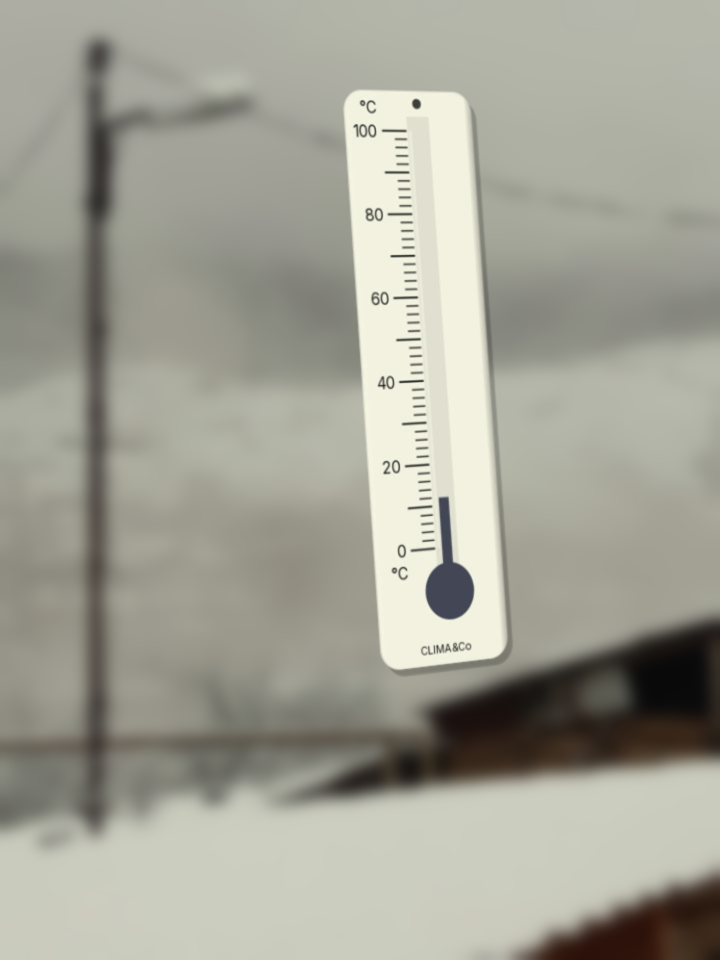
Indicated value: 12 °C
